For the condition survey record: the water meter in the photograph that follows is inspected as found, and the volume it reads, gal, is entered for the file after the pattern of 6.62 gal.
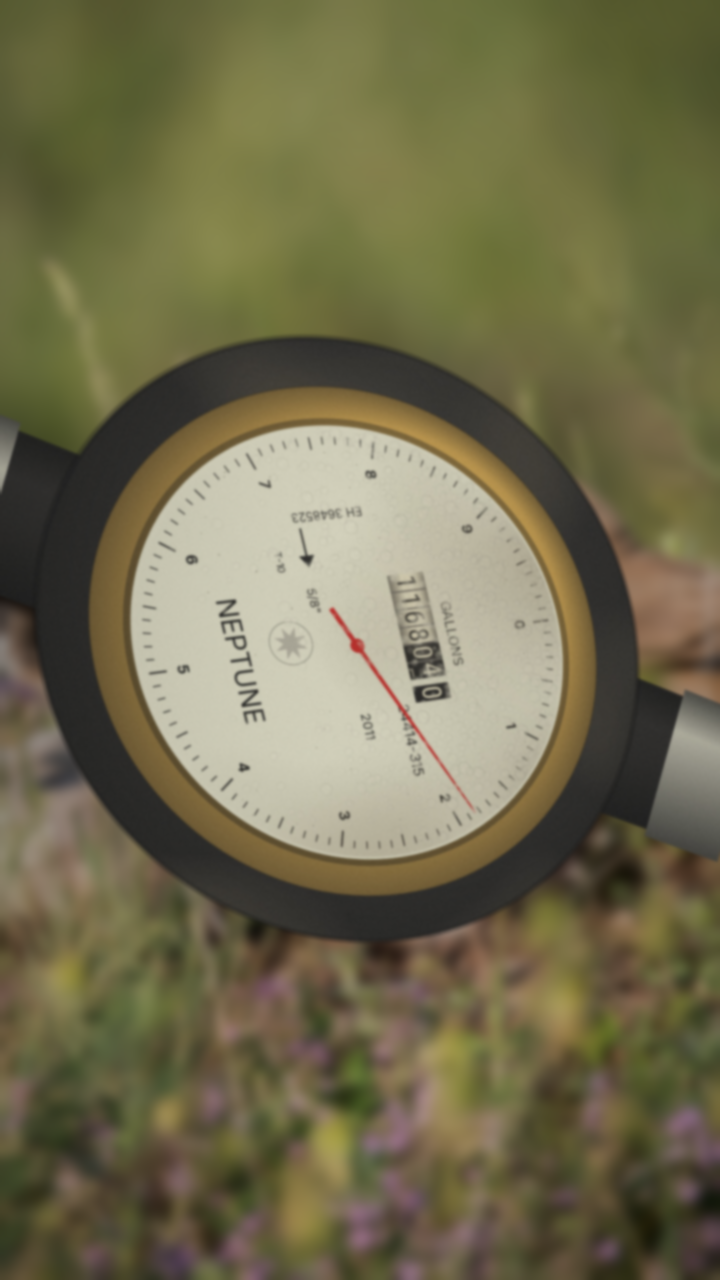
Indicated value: 1168041.8 gal
